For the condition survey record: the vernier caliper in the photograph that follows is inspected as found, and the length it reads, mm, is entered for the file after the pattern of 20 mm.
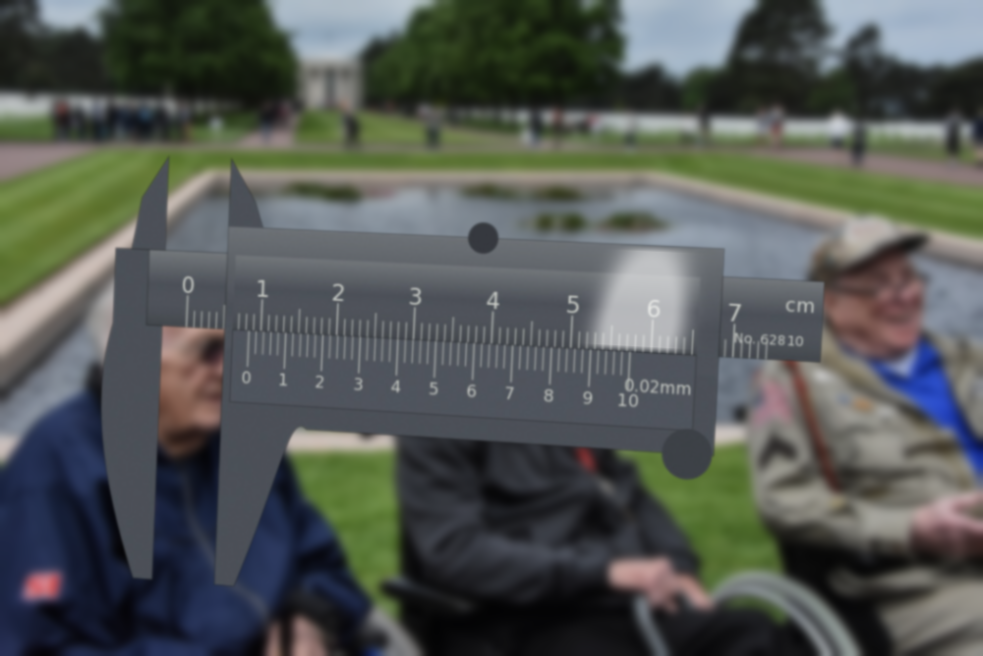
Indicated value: 8.4 mm
